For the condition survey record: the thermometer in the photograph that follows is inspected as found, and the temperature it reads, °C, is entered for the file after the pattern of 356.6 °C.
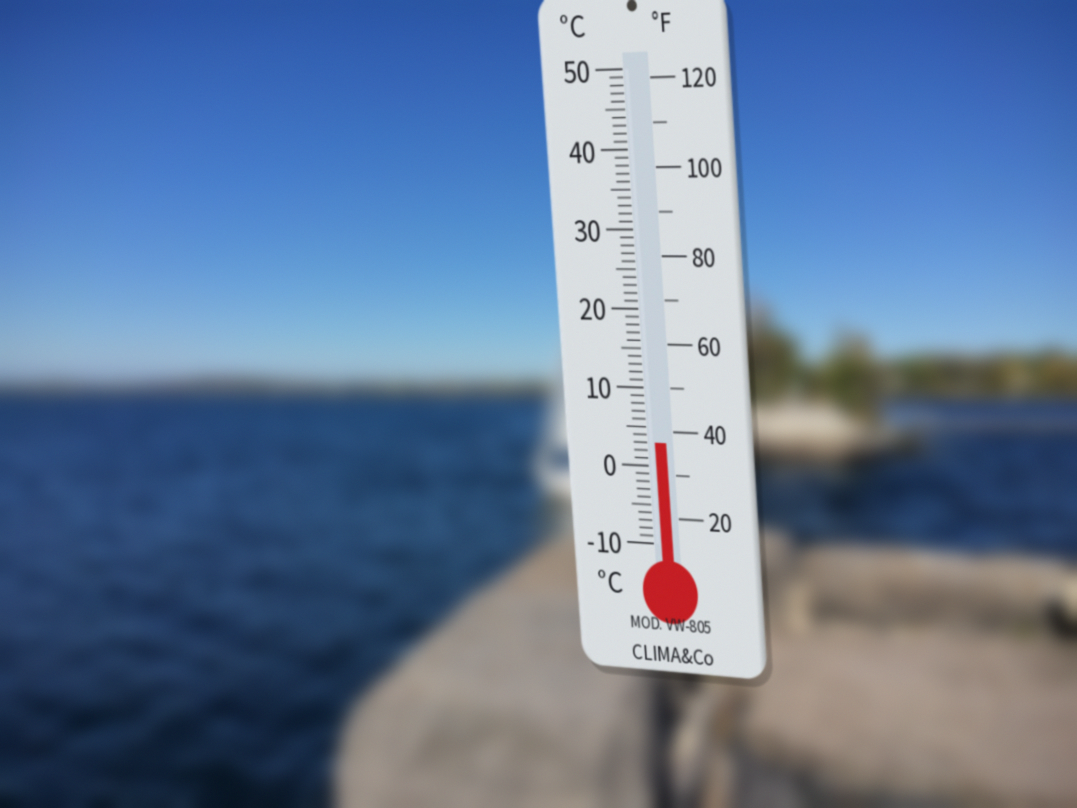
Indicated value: 3 °C
